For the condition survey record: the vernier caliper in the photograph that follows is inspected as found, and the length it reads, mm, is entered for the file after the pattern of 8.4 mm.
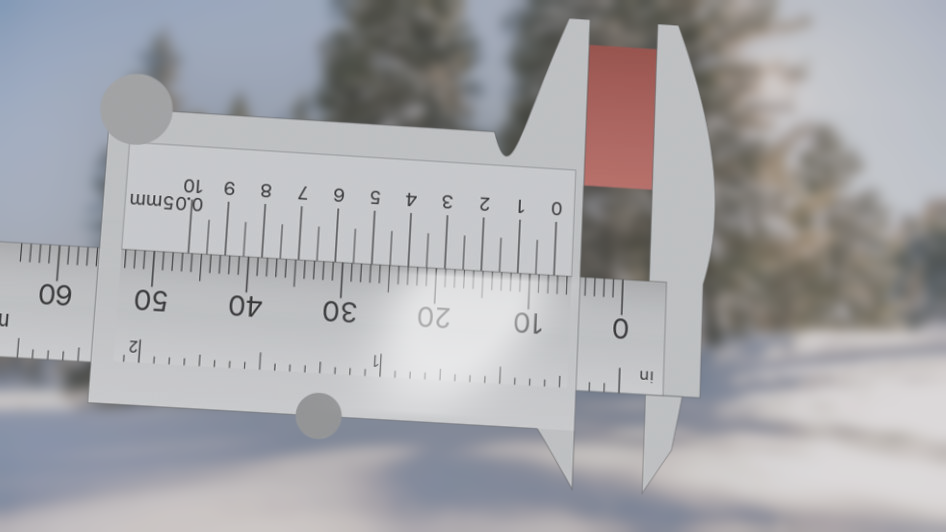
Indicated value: 7.4 mm
